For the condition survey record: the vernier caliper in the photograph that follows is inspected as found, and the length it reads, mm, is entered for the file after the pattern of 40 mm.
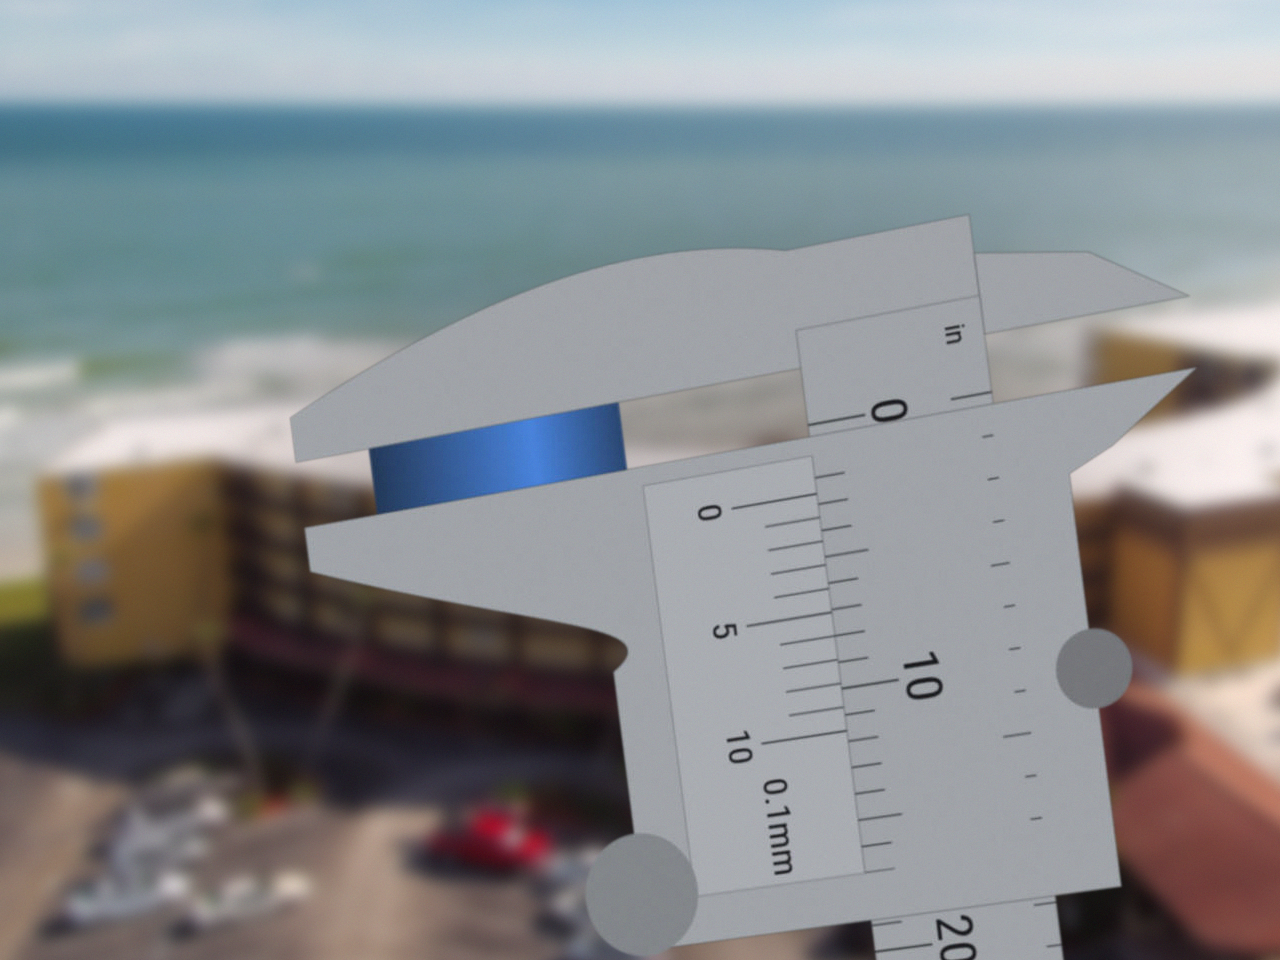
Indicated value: 2.6 mm
